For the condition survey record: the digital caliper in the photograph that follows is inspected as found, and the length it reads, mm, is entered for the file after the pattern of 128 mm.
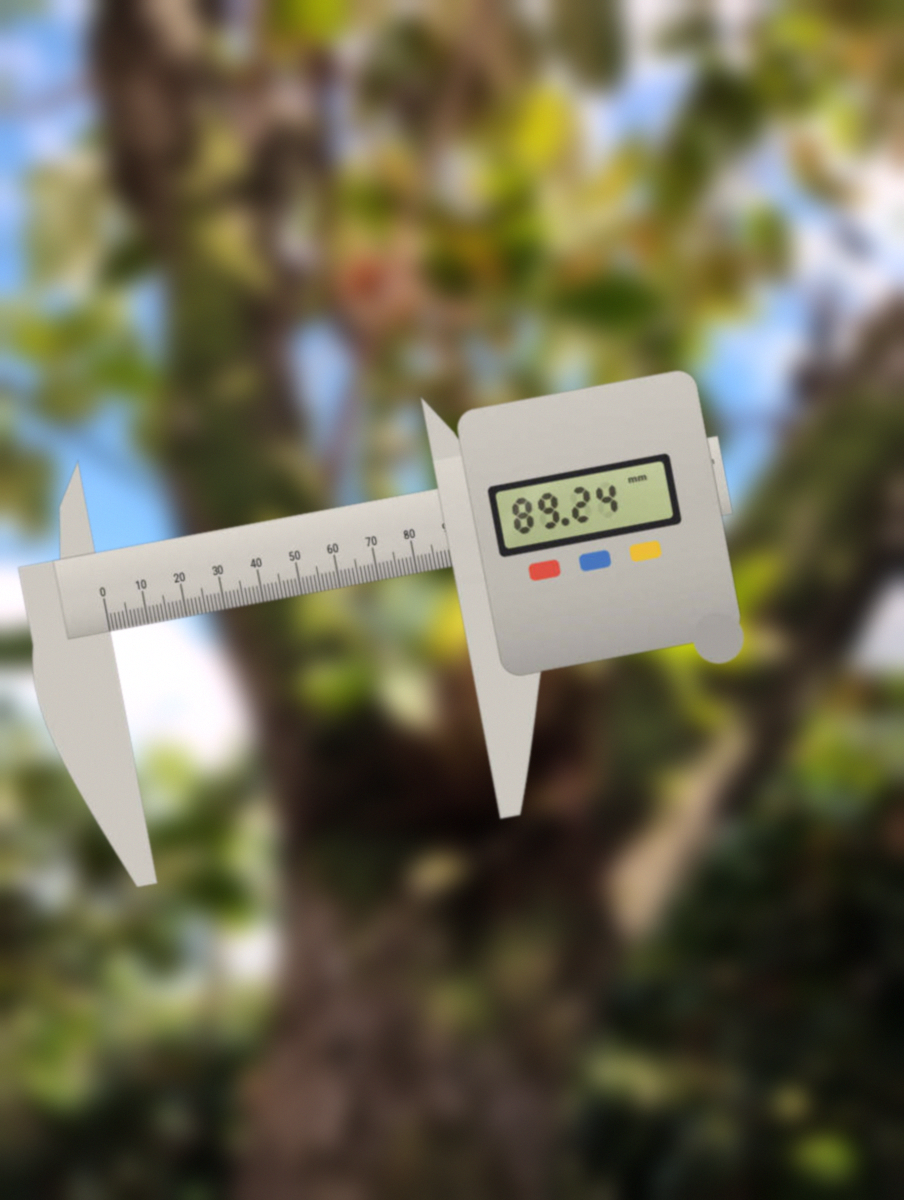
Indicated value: 89.24 mm
